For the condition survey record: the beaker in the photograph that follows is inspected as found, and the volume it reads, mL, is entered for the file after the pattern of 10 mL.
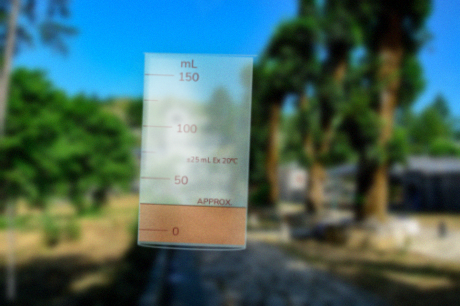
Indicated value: 25 mL
